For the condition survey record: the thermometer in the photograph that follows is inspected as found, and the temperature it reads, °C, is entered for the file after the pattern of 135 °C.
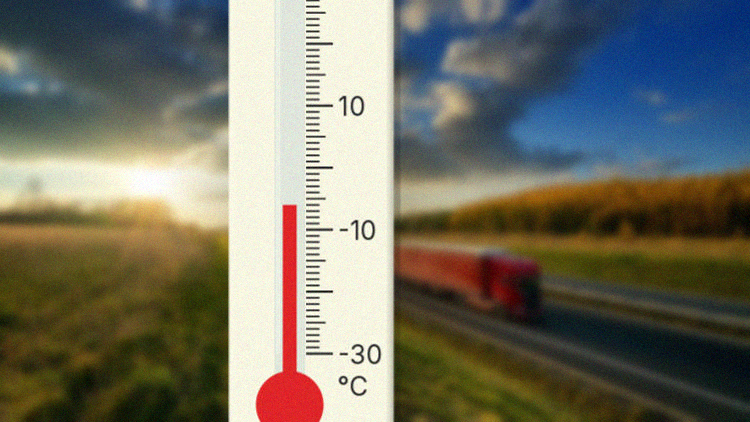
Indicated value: -6 °C
